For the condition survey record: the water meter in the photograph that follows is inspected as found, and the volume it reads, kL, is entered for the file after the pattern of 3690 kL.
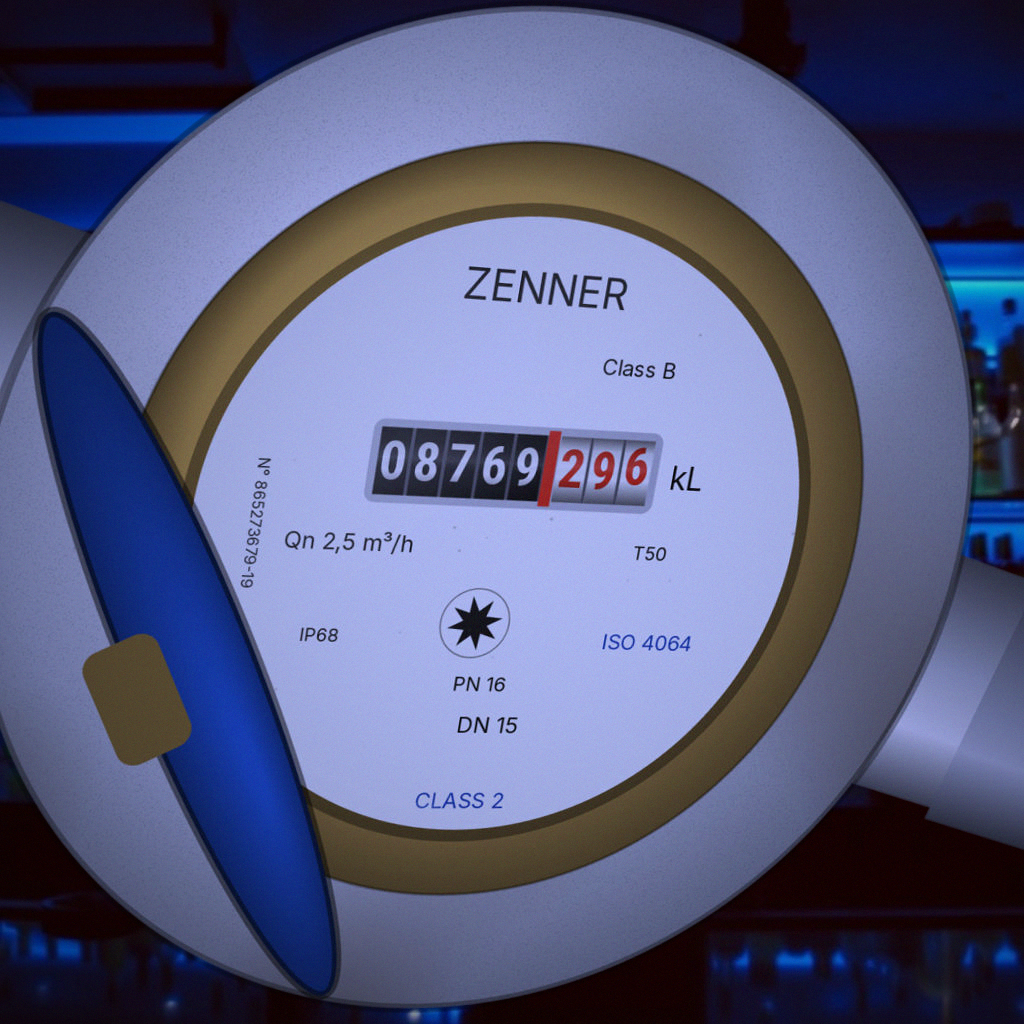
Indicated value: 8769.296 kL
